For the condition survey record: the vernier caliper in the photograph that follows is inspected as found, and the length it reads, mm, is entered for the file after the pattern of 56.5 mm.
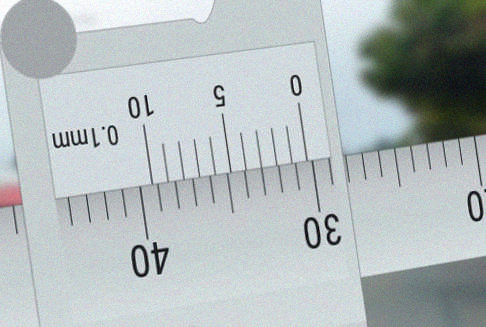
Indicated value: 30.3 mm
